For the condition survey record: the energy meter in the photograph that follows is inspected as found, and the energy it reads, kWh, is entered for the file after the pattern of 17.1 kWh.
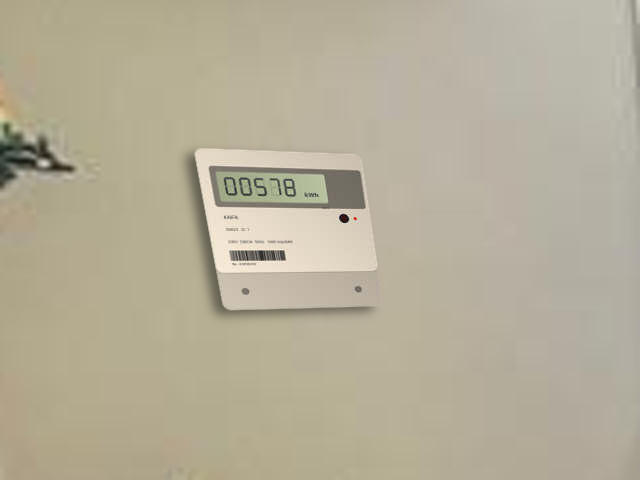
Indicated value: 578 kWh
